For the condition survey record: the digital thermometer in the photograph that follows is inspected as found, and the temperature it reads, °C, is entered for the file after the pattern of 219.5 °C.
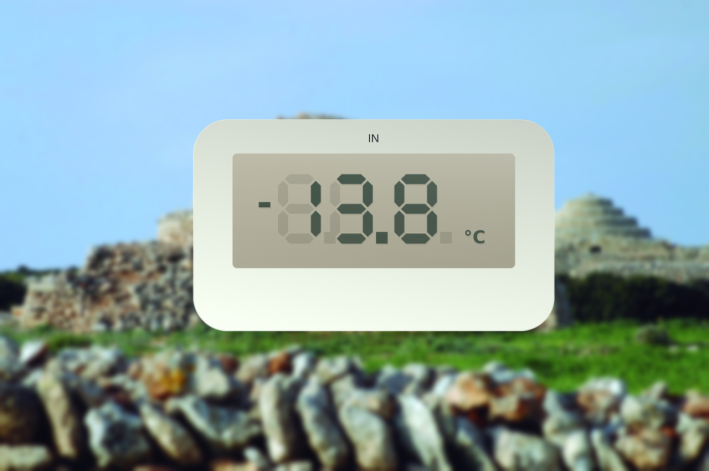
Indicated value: -13.8 °C
